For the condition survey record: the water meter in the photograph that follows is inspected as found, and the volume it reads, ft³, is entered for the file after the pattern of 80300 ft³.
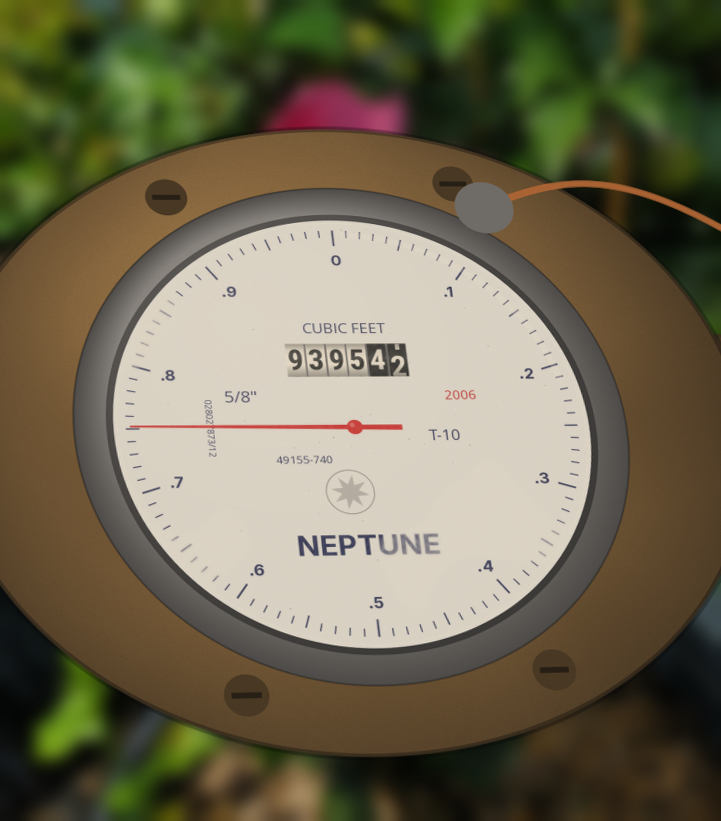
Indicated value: 939541.75 ft³
